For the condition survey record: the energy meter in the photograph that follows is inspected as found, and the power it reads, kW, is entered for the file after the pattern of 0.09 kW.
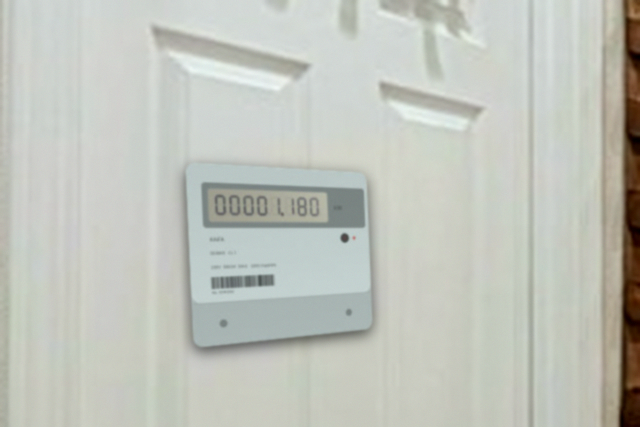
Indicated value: 1.180 kW
